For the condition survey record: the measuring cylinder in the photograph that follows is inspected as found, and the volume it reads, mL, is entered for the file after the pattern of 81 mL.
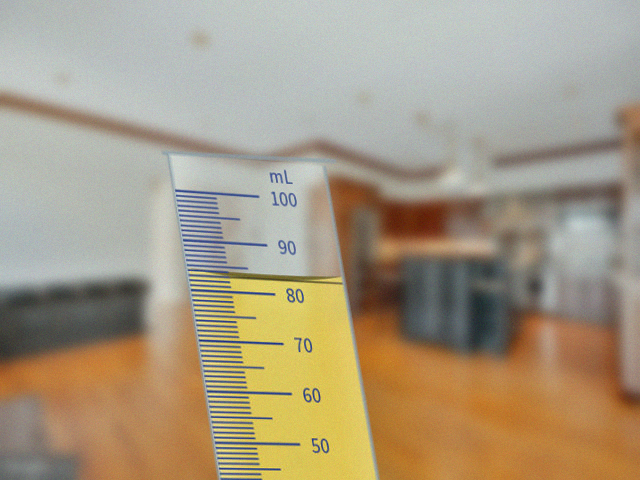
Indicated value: 83 mL
